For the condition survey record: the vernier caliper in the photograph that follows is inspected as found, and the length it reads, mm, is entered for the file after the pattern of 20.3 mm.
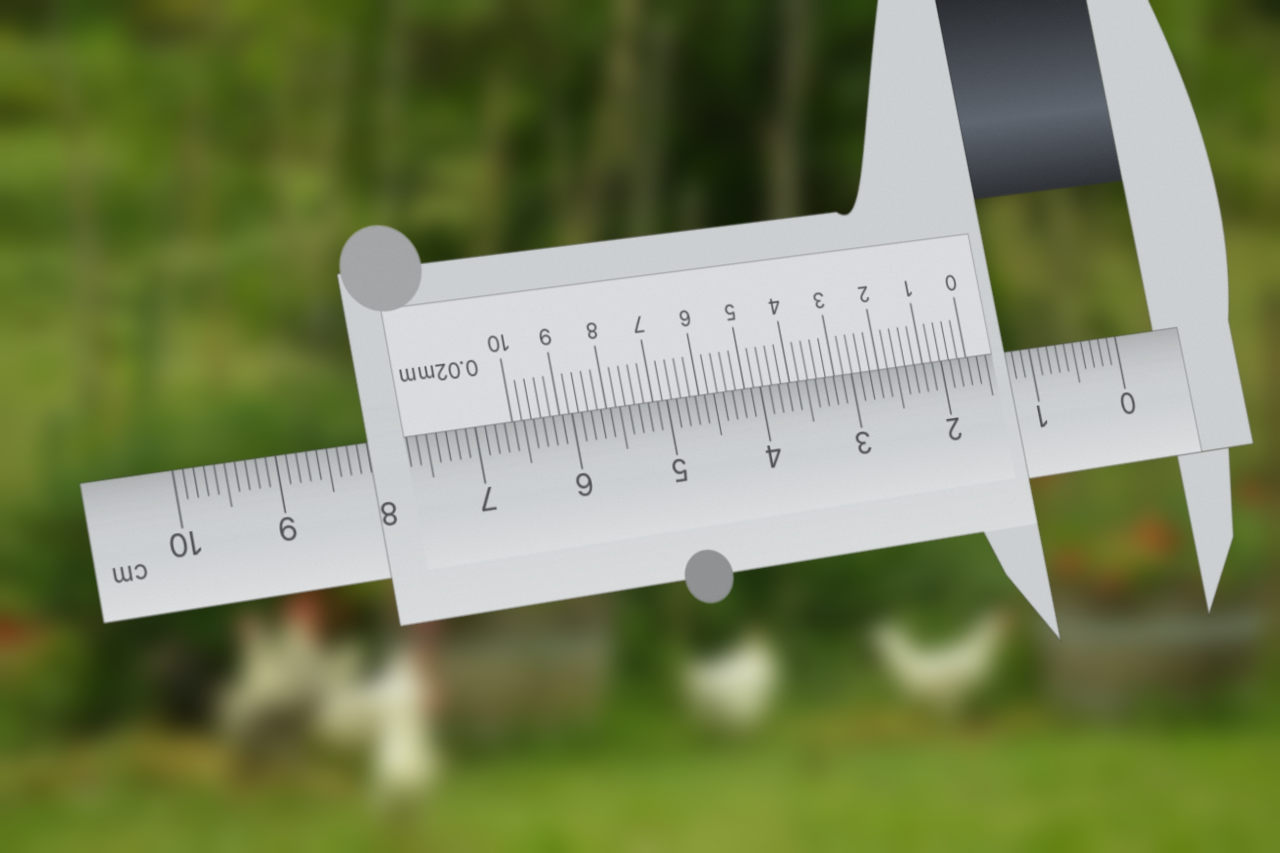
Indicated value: 17.2 mm
